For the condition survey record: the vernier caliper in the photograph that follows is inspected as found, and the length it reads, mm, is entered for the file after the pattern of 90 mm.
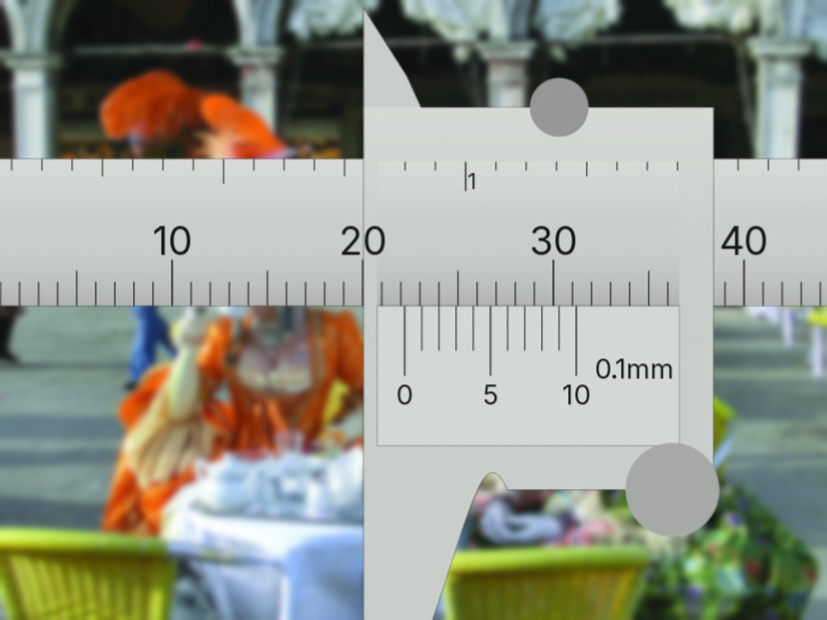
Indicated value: 22.2 mm
